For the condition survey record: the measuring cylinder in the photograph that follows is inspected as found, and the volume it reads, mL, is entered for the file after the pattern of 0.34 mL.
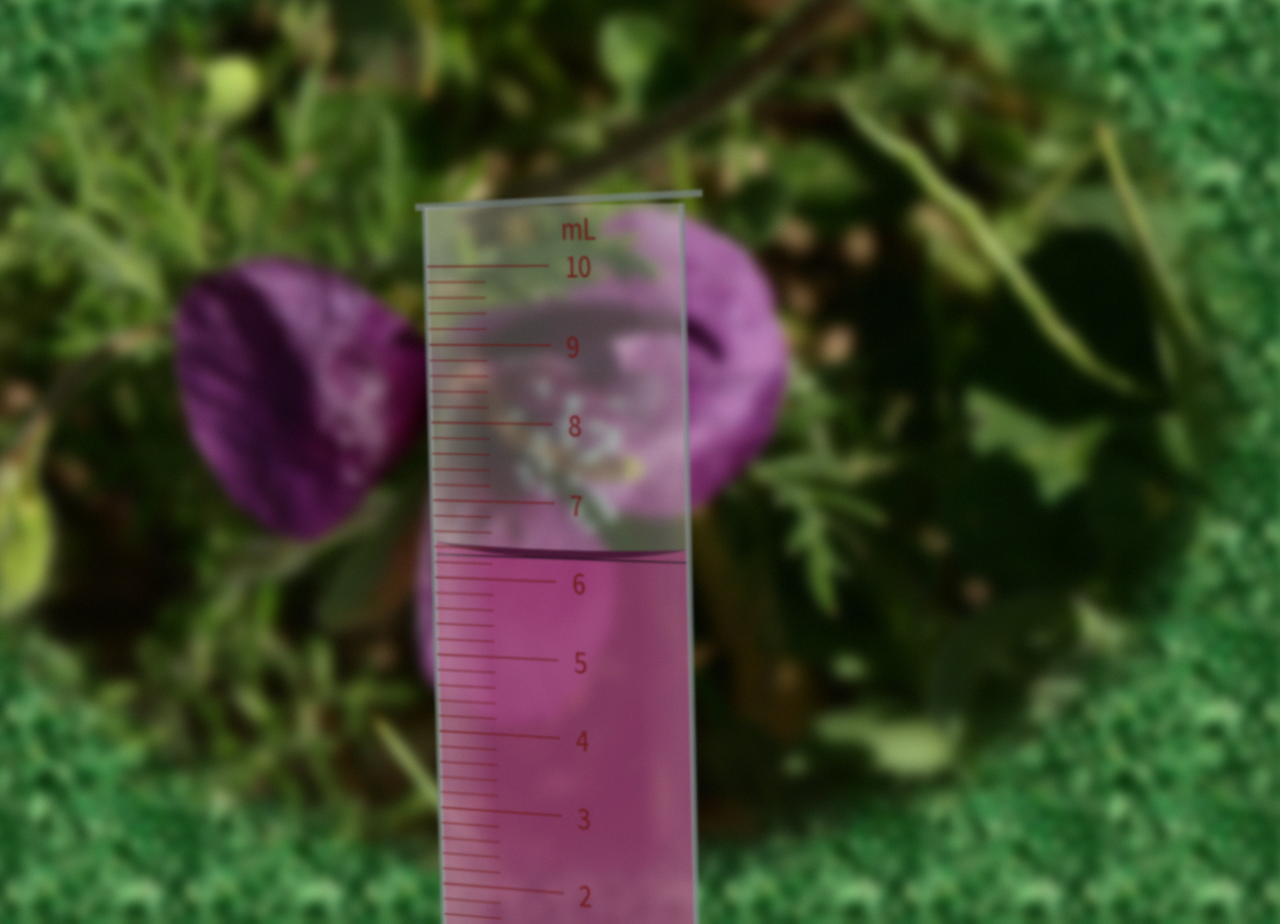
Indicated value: 6.3 mL
